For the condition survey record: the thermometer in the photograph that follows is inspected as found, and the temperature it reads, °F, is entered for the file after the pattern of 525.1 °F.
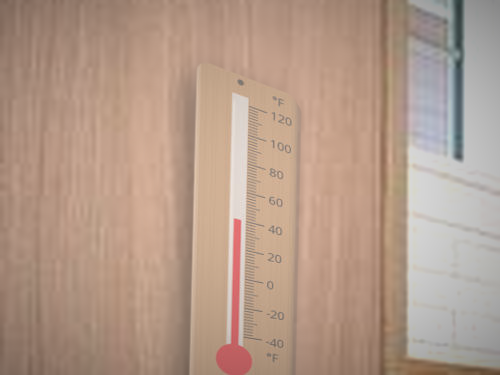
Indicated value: 40 °F
